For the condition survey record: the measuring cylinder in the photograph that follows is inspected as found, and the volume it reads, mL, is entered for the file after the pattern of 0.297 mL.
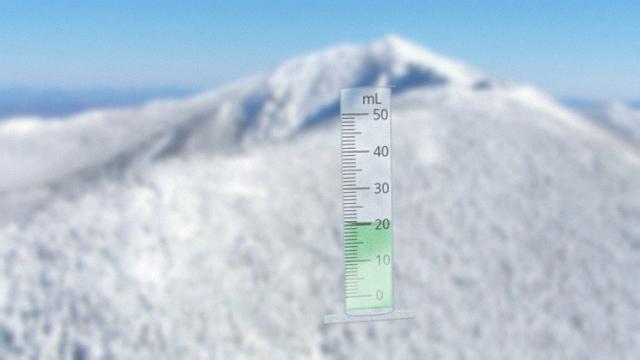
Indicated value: 20 mL
